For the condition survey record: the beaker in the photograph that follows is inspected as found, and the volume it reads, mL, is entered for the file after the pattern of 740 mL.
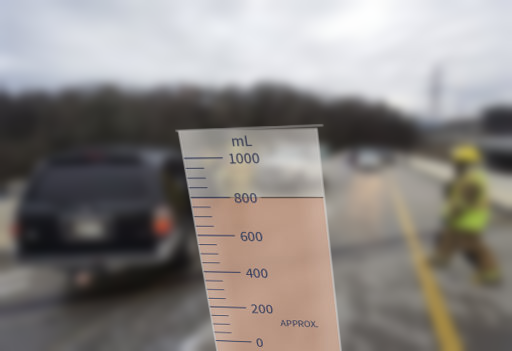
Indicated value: 800 mL
